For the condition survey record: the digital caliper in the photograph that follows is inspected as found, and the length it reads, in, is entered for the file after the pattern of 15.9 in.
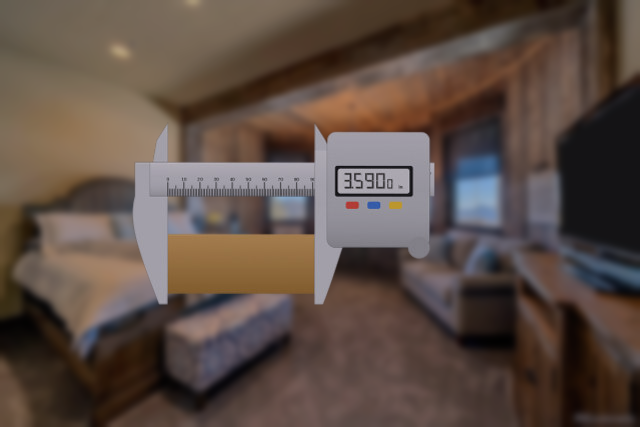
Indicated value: 3.5900 in
